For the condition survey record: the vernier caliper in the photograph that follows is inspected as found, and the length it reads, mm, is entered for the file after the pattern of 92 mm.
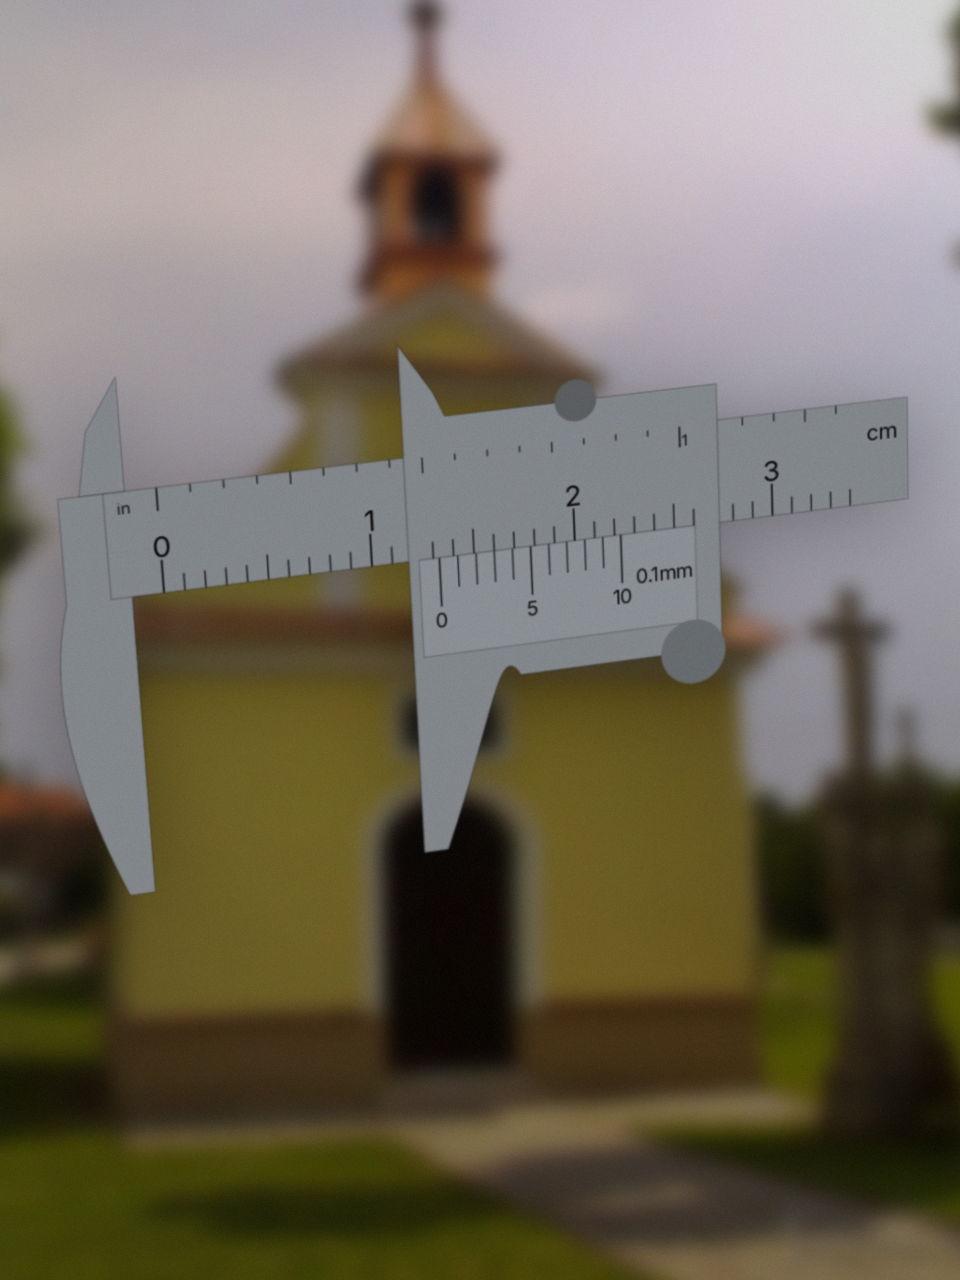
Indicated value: 13.3 mm
